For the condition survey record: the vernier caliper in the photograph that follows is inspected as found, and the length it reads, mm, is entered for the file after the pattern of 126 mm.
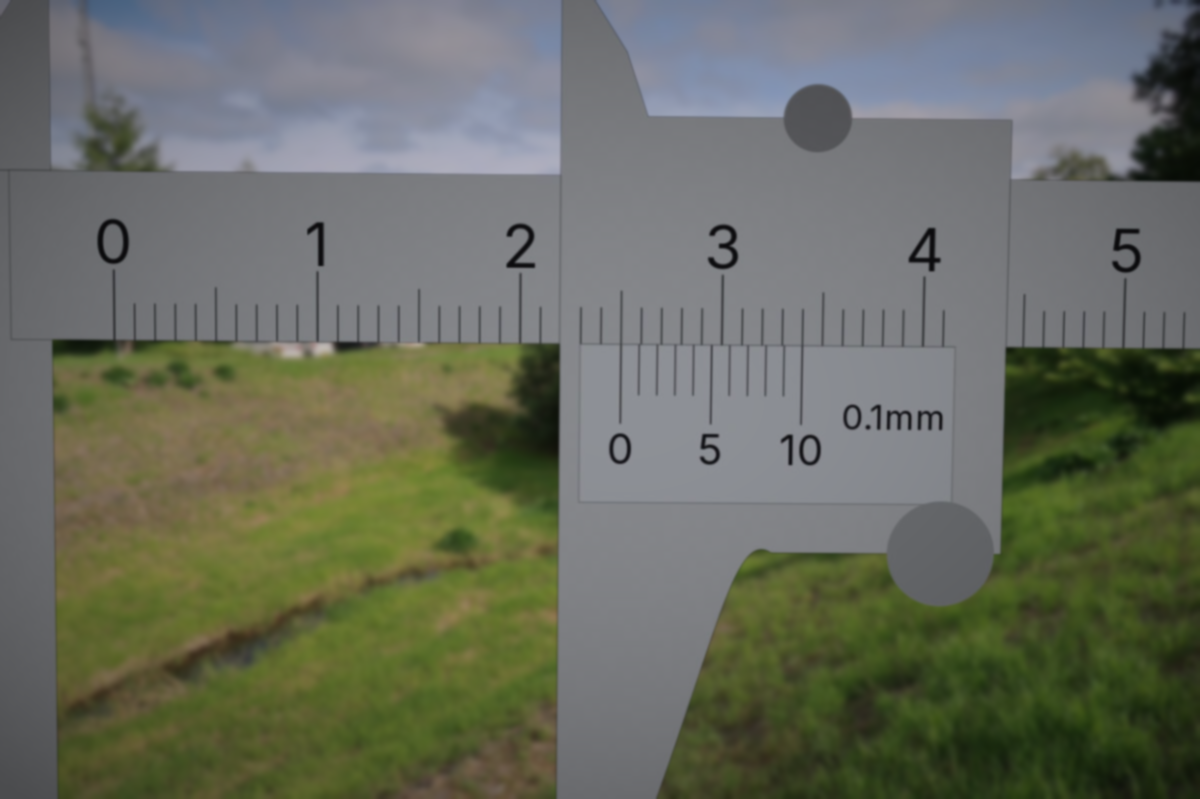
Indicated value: 25.0 mm
